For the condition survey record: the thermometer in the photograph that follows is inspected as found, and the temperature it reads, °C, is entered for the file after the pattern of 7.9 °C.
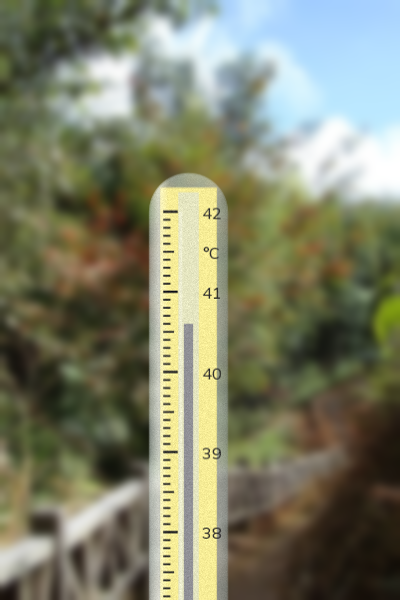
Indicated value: 40.6 °C
